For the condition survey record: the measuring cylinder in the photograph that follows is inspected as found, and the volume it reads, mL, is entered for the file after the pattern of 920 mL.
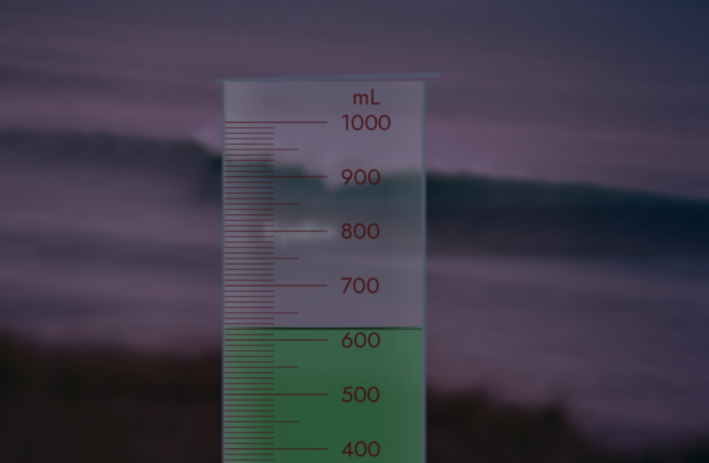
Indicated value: 620 mL
